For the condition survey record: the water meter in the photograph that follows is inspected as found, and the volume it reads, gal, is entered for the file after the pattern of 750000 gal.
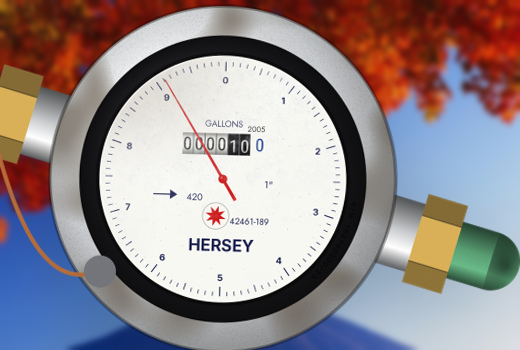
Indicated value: 99.1 gal
